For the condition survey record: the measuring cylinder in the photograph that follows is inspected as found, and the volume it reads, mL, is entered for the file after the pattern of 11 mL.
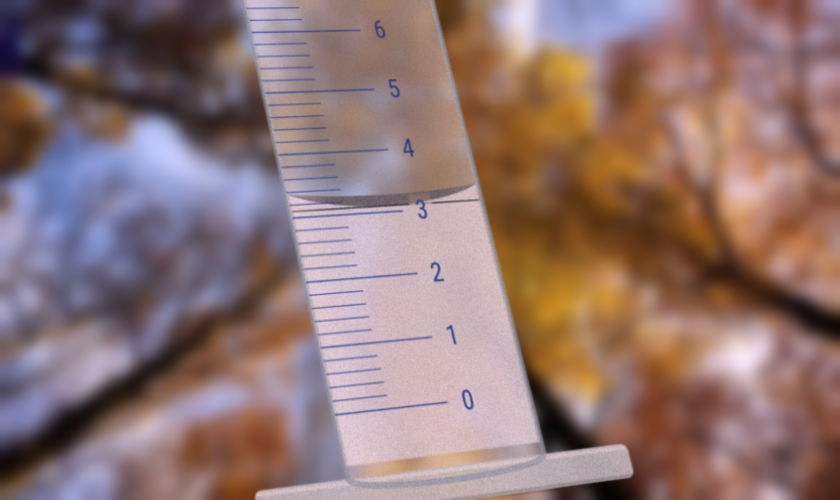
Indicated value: 3.1 mL
